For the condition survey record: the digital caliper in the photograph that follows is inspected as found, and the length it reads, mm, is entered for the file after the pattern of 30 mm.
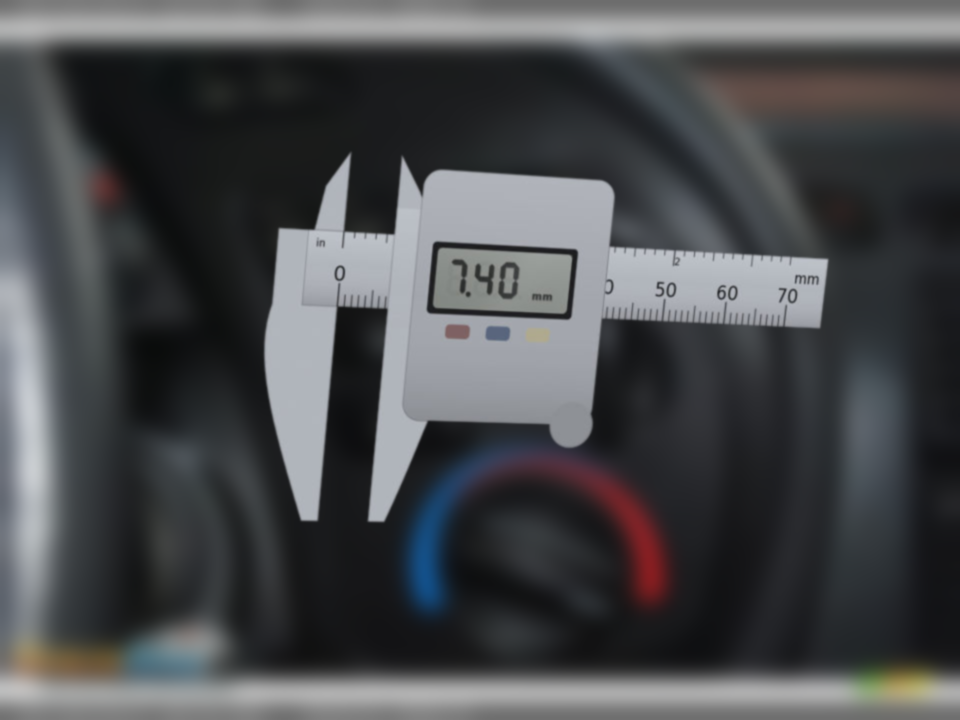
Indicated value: 7.40 mm
